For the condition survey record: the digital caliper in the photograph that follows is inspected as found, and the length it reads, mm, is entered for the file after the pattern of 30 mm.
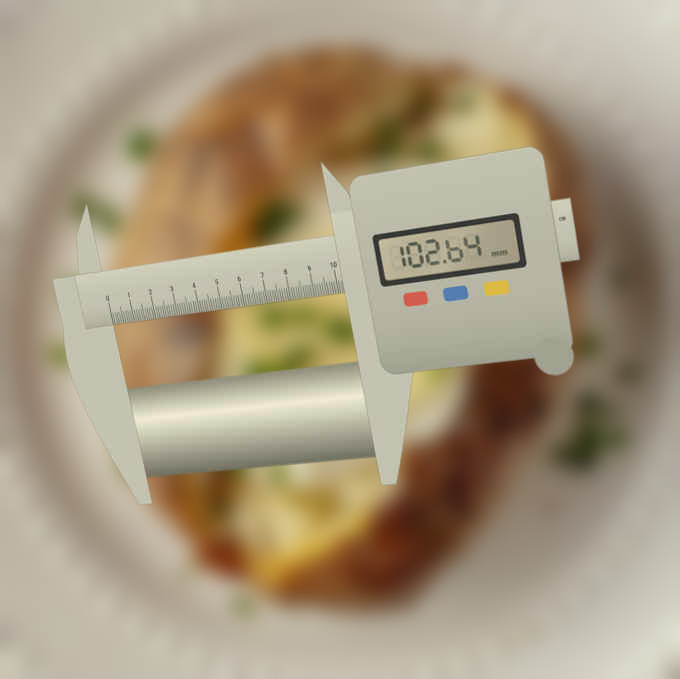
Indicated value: 102.64 mm
